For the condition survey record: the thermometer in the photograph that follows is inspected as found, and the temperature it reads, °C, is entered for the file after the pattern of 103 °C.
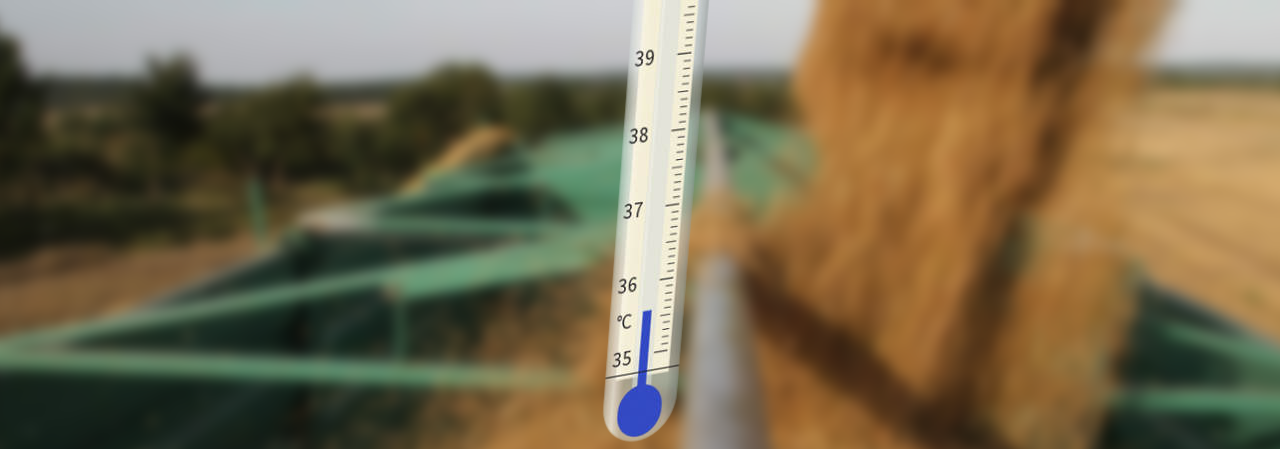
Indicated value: 35.6 °C
